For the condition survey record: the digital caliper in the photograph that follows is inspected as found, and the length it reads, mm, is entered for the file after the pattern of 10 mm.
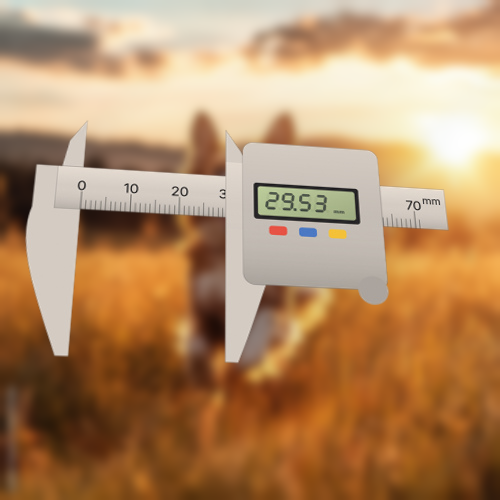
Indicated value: 29.53 mm
